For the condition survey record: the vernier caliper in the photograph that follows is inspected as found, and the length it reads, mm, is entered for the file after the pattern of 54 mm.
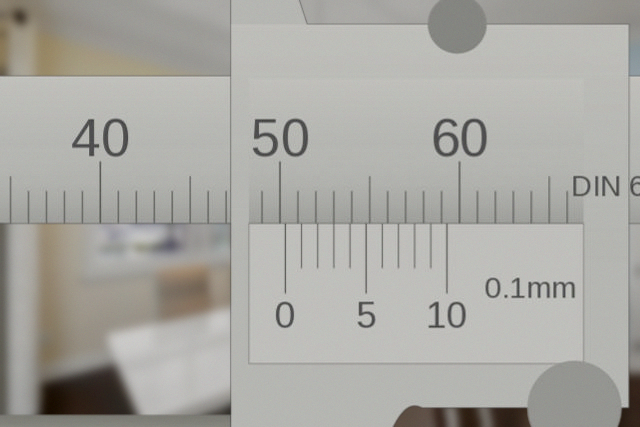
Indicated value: 50.3 mm
